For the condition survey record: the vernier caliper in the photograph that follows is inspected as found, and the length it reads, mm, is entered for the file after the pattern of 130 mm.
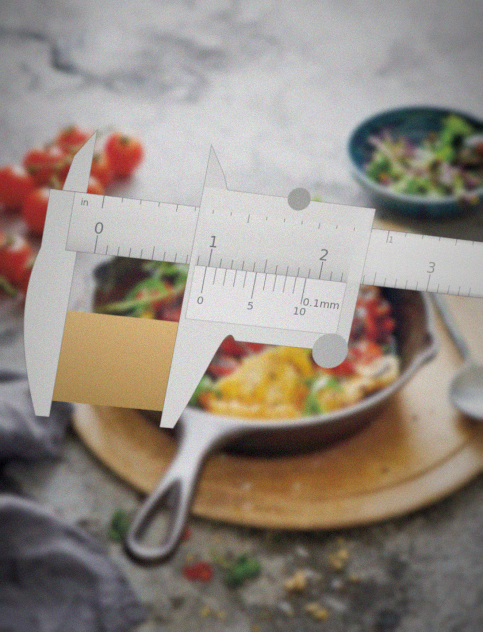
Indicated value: 9.8 mm
